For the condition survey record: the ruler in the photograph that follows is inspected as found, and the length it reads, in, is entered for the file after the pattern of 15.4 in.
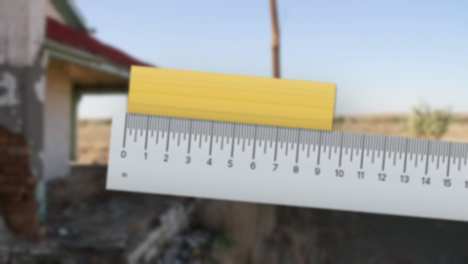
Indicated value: 9.5 in
